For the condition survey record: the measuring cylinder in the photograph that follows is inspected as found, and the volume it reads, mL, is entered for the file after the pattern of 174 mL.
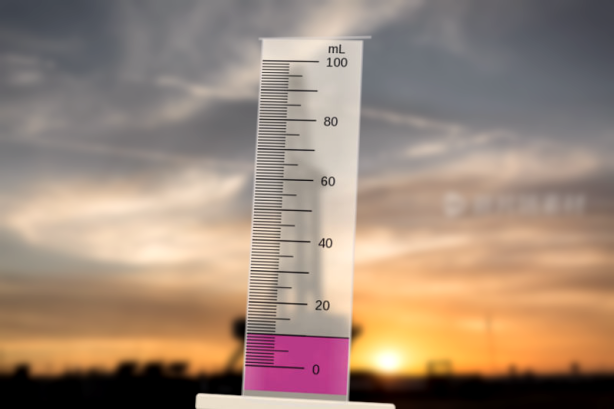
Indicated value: 10 mL
